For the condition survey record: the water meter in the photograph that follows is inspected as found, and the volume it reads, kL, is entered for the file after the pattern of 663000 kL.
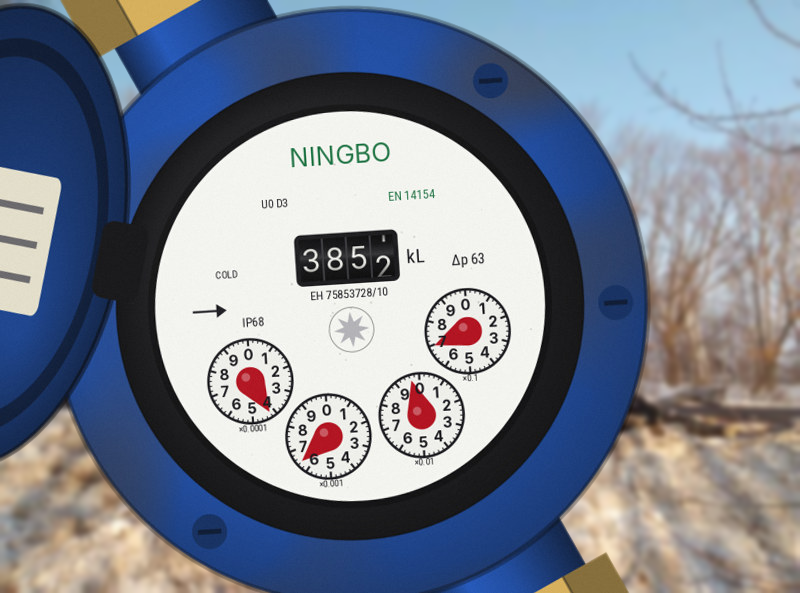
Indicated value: 3851.6964 kL
